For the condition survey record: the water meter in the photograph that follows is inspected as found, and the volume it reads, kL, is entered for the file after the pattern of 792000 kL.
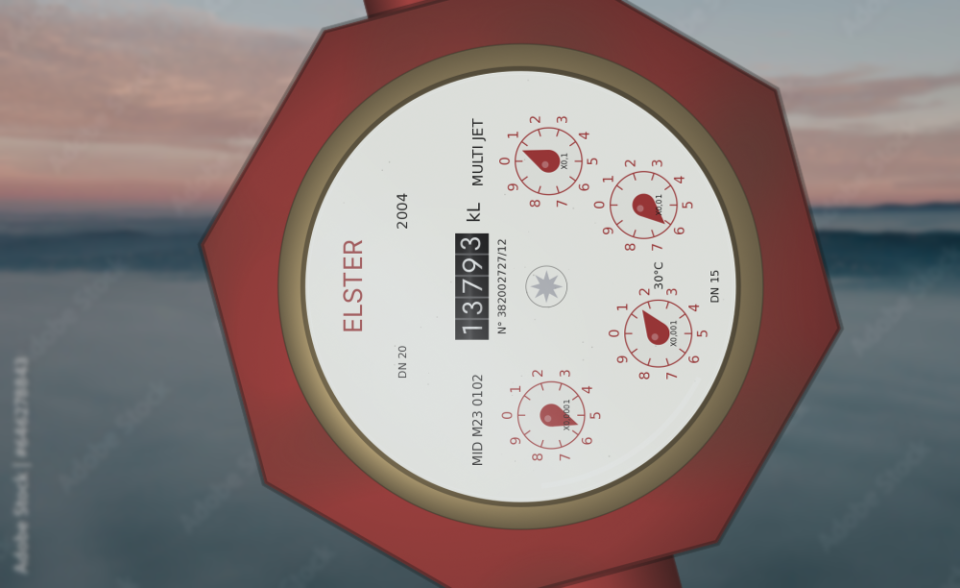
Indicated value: 13793.0615 kL
